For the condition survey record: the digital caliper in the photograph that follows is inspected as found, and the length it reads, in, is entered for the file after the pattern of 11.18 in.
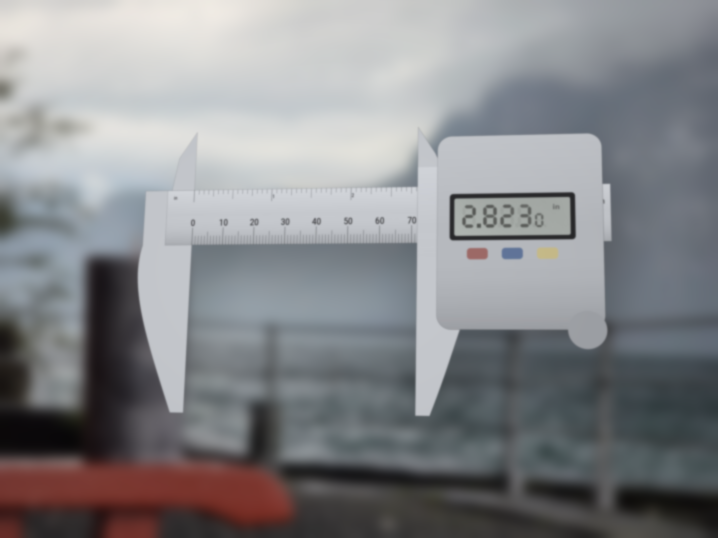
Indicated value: 2.8230 in
